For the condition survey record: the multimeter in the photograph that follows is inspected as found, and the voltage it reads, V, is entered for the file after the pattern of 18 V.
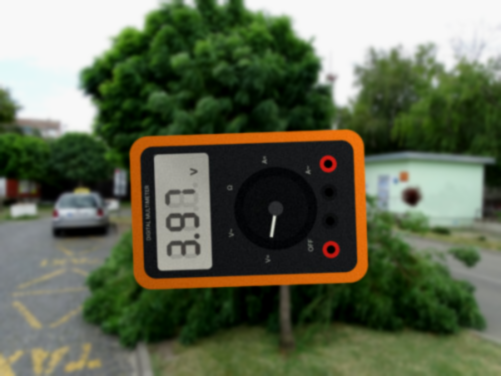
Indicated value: 3.97 V
